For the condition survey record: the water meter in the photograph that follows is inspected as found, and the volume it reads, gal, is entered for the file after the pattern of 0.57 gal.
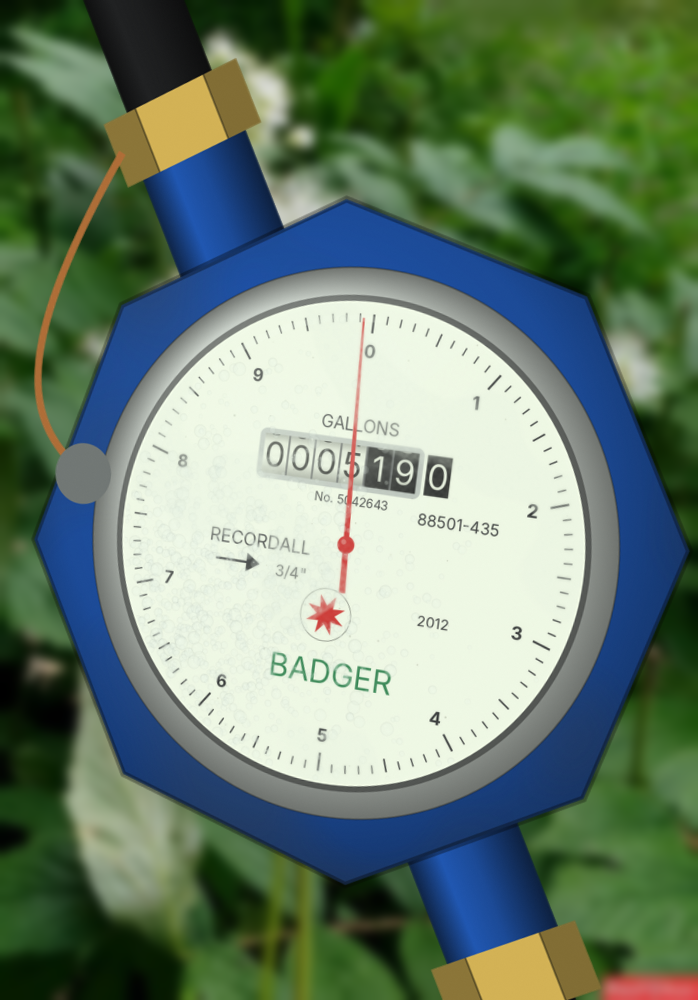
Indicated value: 5189.9 gal
